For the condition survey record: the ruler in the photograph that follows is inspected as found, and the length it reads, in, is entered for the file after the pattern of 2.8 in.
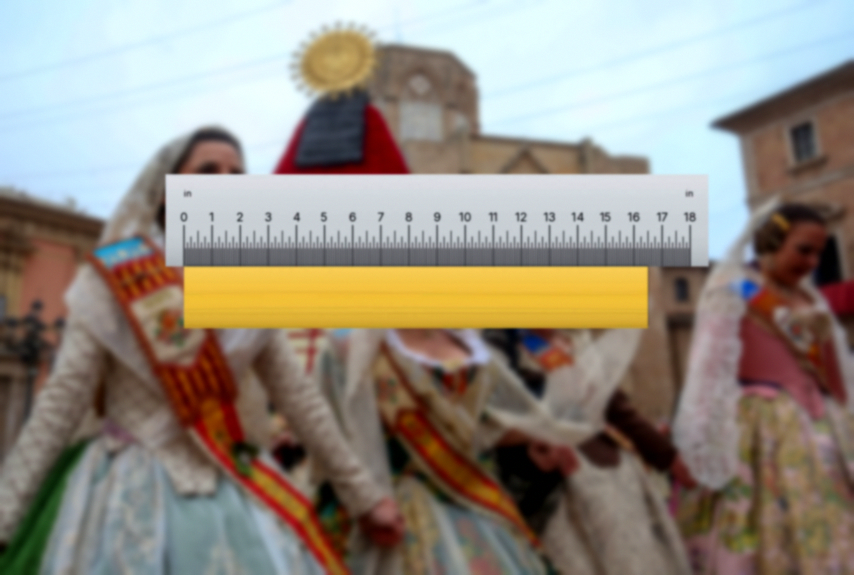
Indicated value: 16.5 in
